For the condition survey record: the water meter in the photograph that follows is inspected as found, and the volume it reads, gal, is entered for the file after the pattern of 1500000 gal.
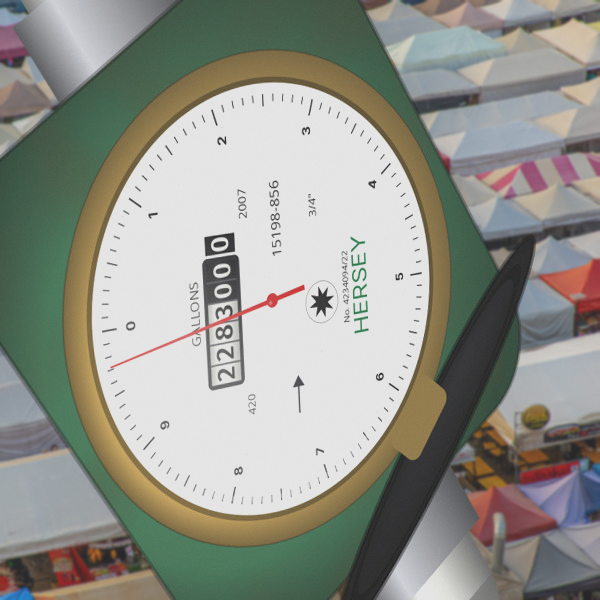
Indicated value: 2282999.7 gal
